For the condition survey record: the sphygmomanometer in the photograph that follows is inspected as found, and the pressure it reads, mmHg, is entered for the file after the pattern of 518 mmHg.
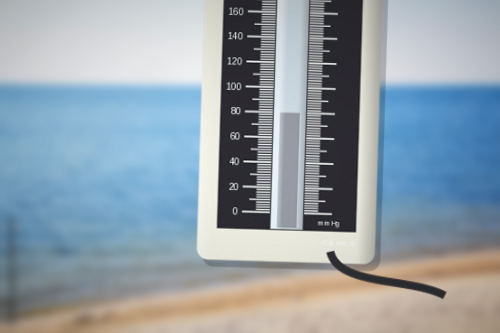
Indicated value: 80 mmHg
